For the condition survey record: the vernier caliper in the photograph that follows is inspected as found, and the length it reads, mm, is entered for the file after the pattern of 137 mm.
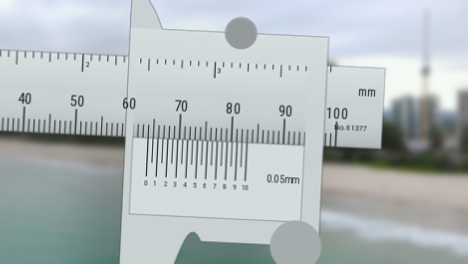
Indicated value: 64.0 mm
